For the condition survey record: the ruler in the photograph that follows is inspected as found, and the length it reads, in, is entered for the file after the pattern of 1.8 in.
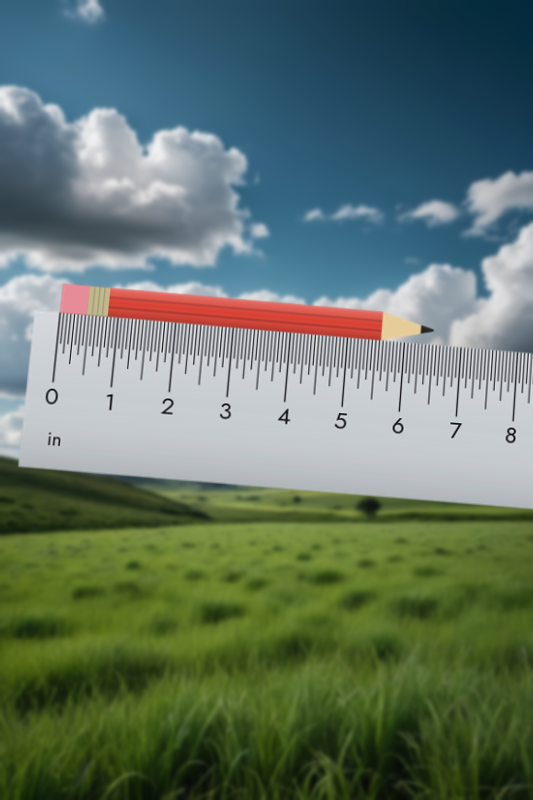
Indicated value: 6.5 in
